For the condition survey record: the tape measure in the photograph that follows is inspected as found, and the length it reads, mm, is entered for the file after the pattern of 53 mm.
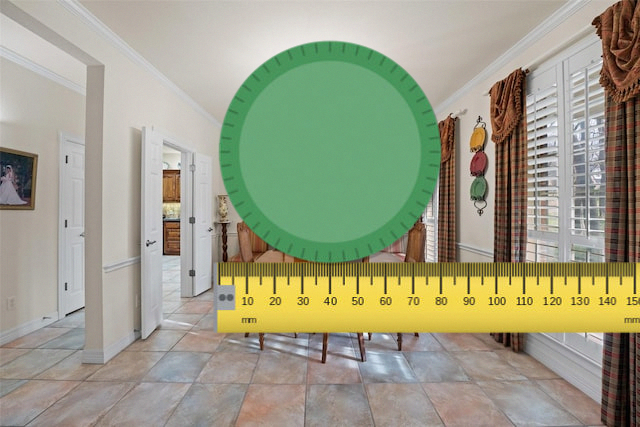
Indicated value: 80 mm
